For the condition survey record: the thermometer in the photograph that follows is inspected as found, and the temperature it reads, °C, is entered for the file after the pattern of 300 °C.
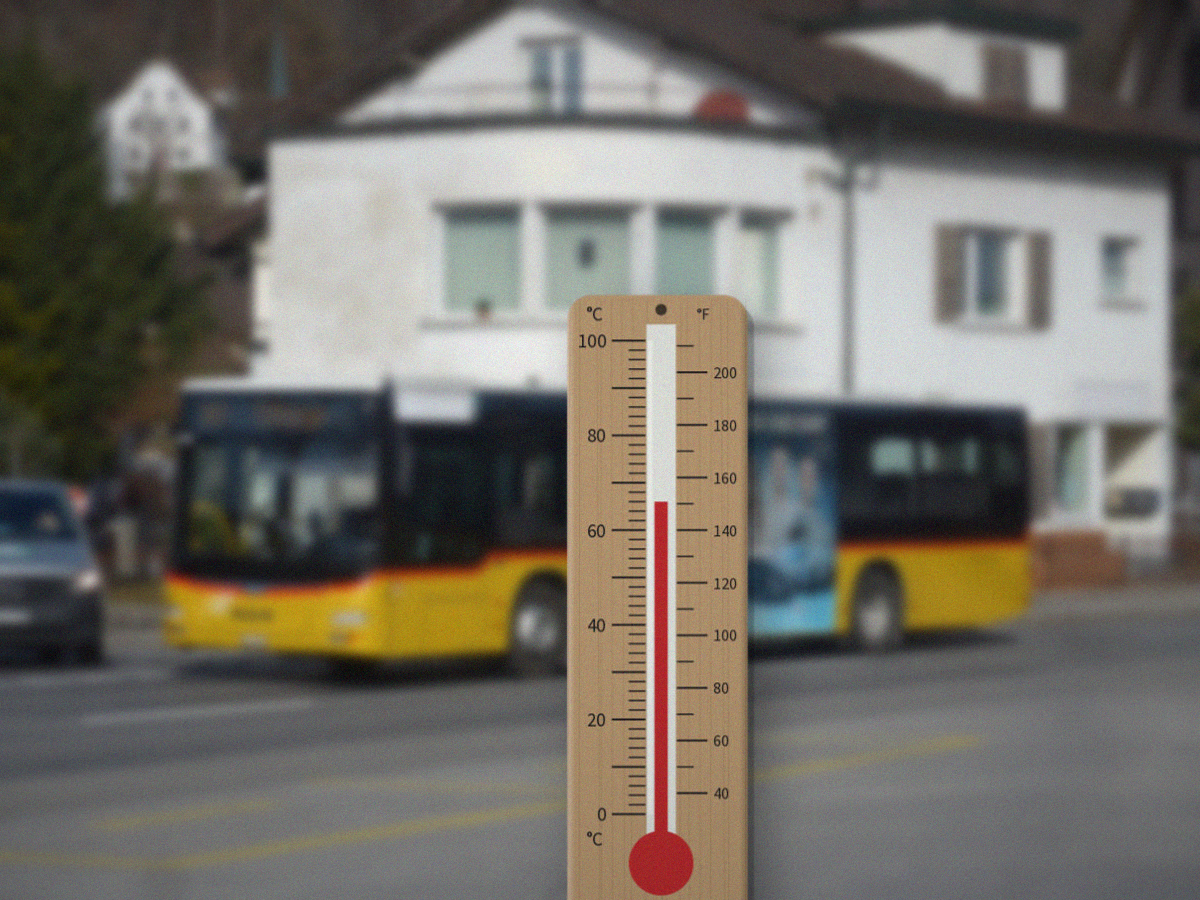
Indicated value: 66 °C
